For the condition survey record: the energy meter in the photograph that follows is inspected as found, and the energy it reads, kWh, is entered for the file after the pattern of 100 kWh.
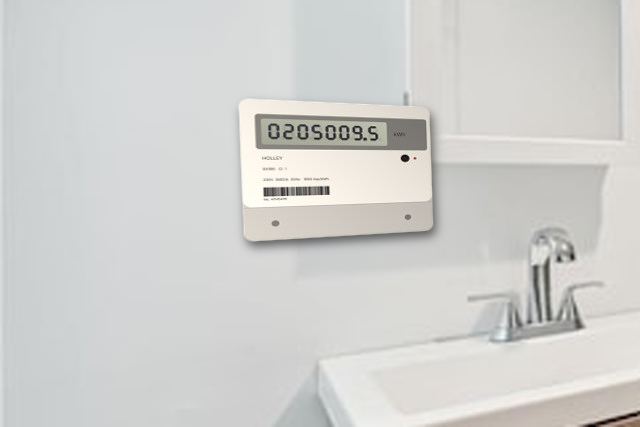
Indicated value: 205009.5 kWh
